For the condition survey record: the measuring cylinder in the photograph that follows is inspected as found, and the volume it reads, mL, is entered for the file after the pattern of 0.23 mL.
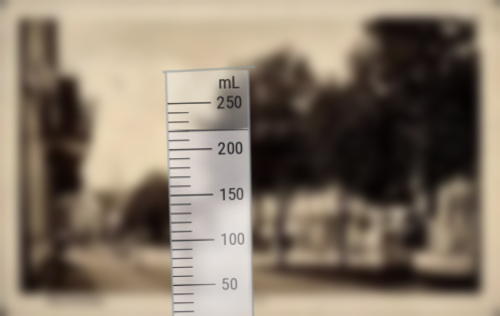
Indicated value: 220 mL
